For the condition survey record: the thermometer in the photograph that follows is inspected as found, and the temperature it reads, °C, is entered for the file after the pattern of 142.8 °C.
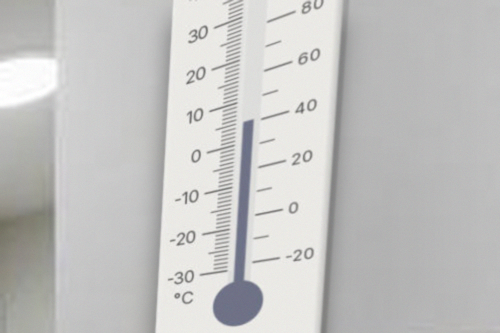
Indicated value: 5 °C
